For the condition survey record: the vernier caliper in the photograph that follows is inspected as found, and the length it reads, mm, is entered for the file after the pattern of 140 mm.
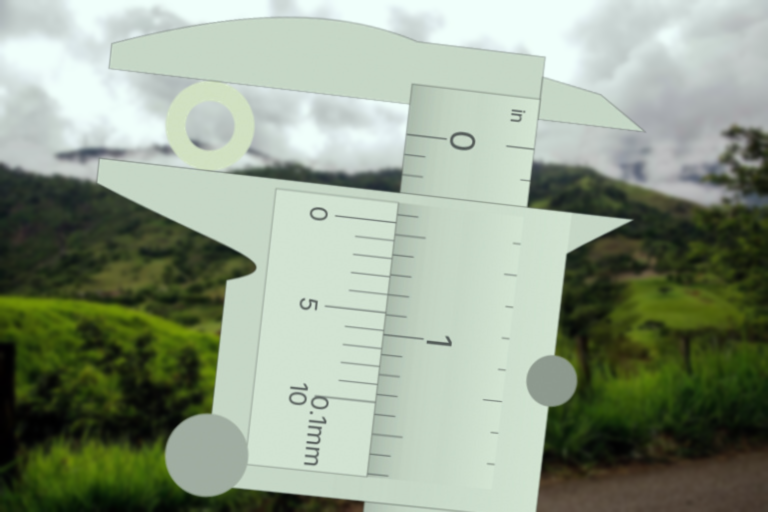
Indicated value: 4.4 mm
